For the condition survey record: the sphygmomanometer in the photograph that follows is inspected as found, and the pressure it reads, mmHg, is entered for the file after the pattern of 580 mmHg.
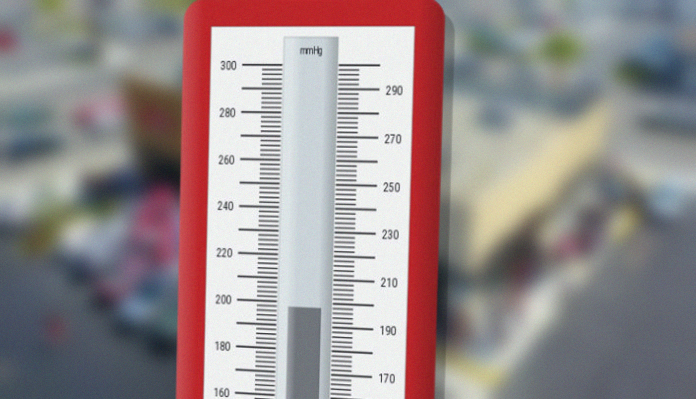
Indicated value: 198 mmHg
